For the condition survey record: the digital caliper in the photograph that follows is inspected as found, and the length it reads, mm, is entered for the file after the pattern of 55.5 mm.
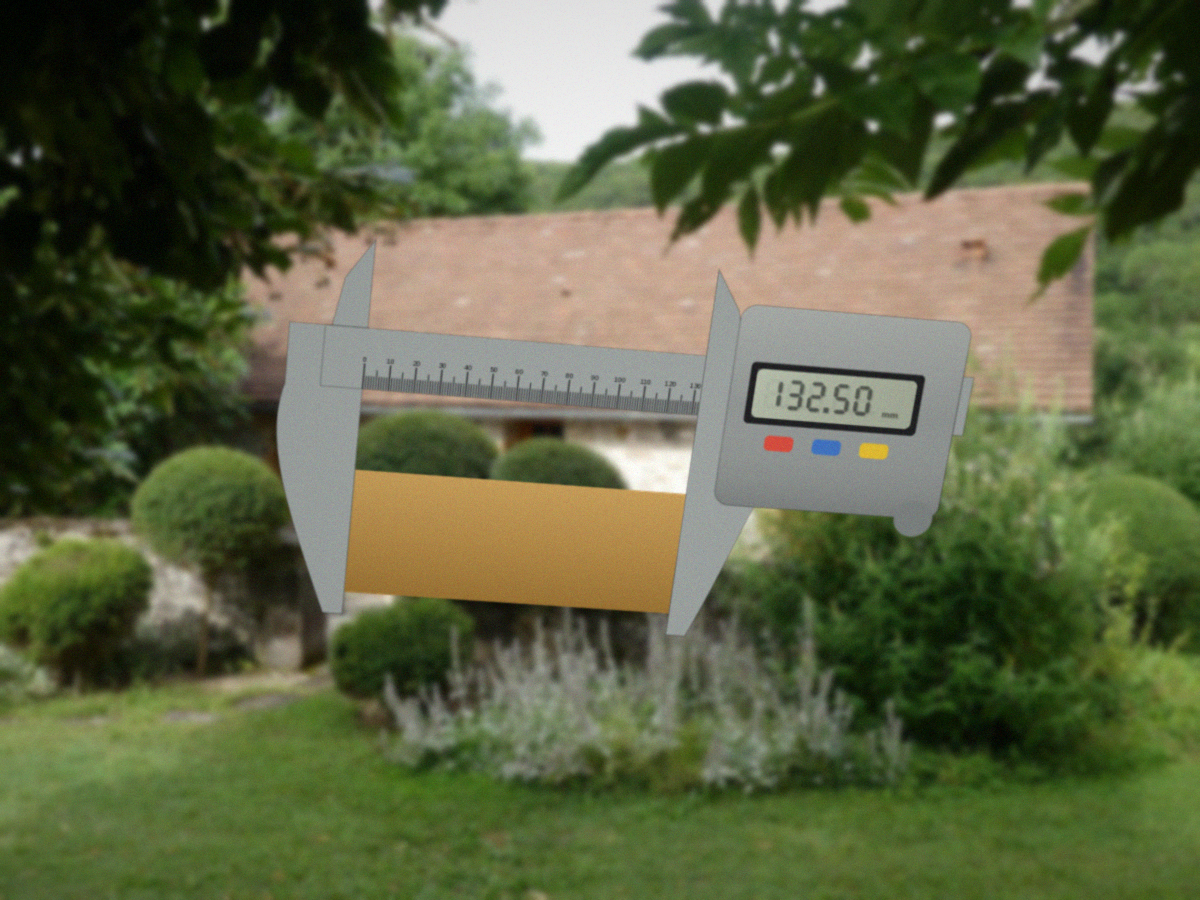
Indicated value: 132.50 mm
